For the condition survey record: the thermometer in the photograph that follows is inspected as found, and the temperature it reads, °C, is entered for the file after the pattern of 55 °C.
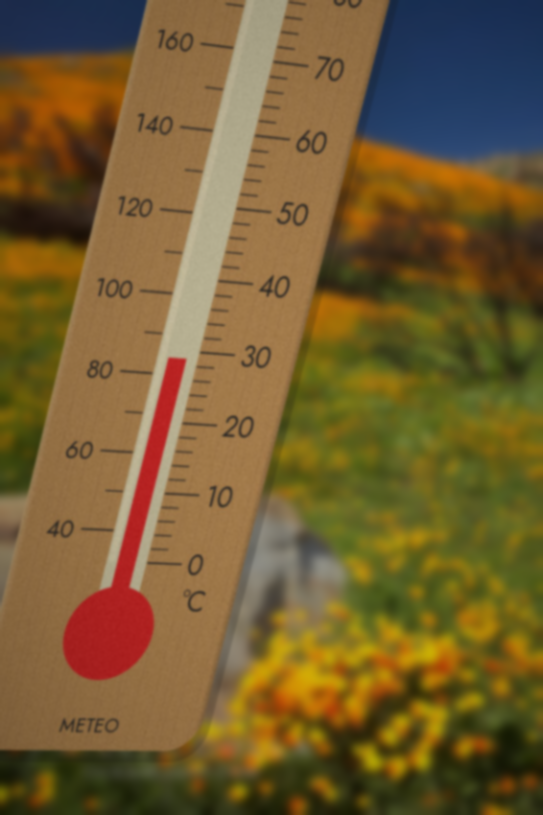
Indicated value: 29 °C
